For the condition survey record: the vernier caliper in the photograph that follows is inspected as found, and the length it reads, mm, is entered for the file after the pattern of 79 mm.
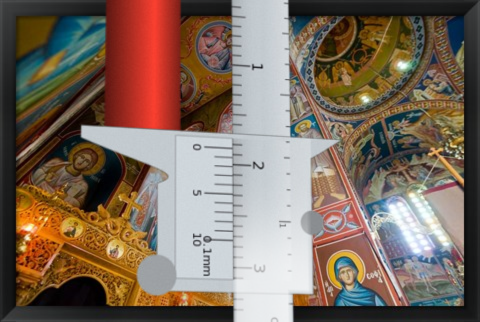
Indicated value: 18.4 mm
